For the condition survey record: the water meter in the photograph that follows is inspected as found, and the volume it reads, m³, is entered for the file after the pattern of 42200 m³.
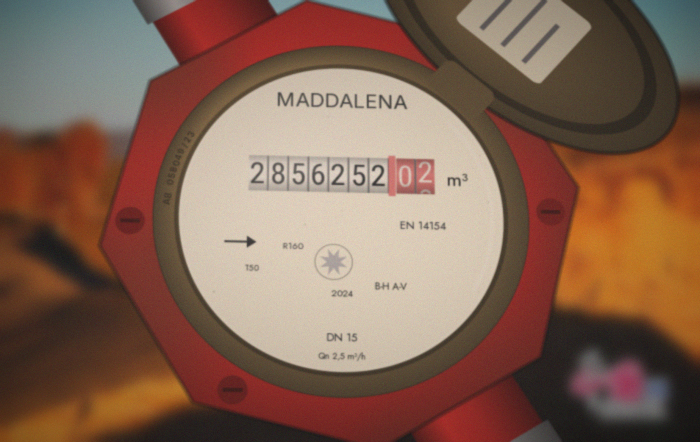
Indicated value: 2856252.02 m³
